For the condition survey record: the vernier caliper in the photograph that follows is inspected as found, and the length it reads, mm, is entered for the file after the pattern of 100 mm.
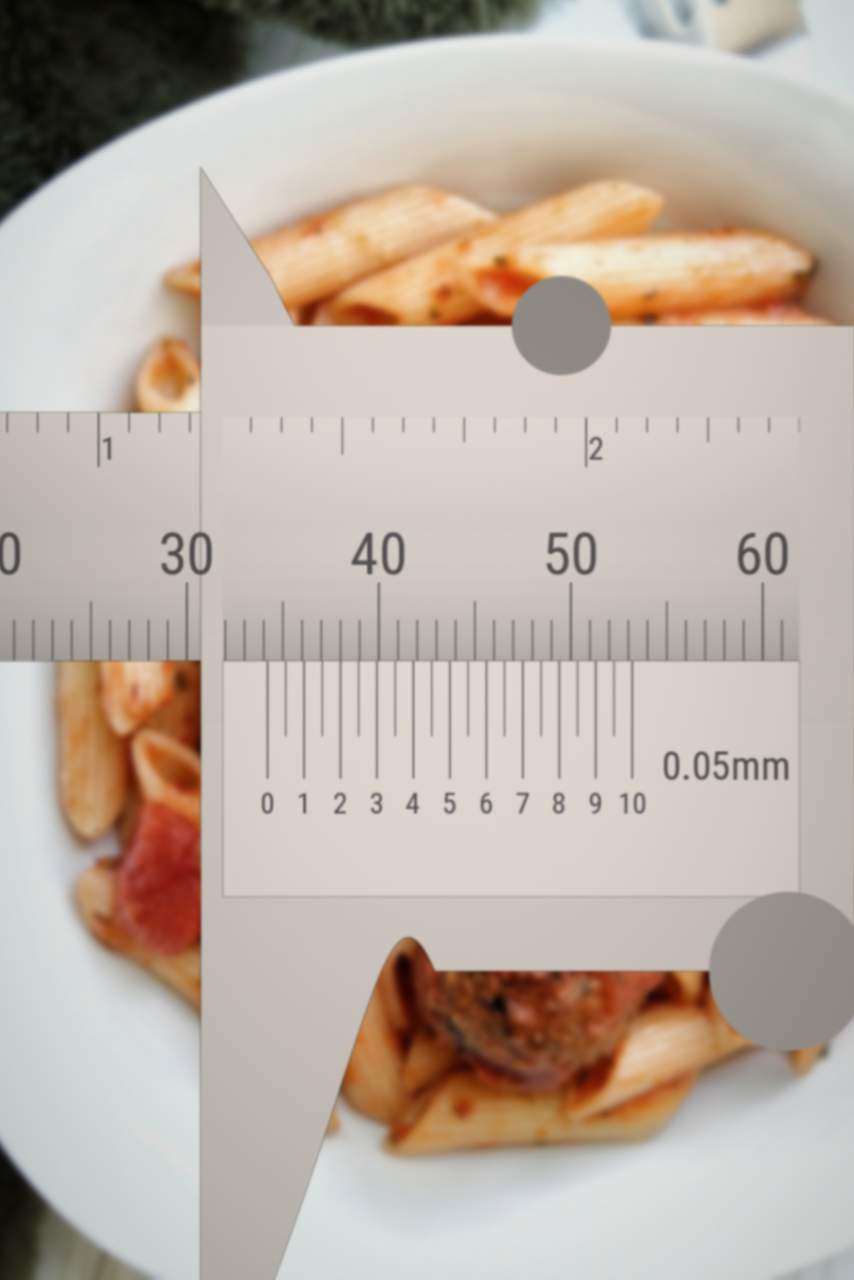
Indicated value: 34.2 mm
